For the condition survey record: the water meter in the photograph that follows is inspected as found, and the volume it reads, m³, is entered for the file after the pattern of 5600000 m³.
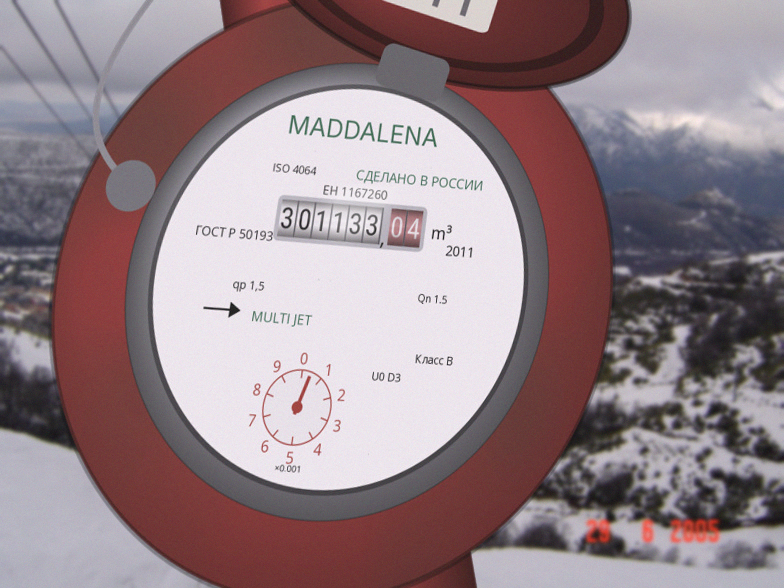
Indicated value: 301133.040 m³
